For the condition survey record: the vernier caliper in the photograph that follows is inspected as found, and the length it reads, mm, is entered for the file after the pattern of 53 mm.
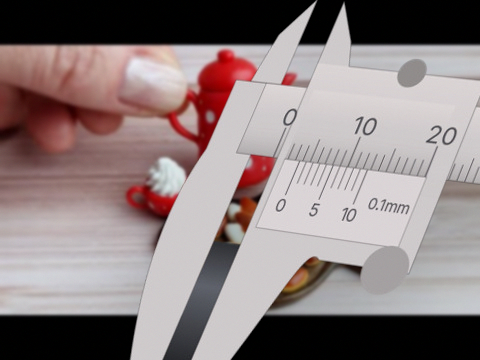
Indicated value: 3.6 mm
